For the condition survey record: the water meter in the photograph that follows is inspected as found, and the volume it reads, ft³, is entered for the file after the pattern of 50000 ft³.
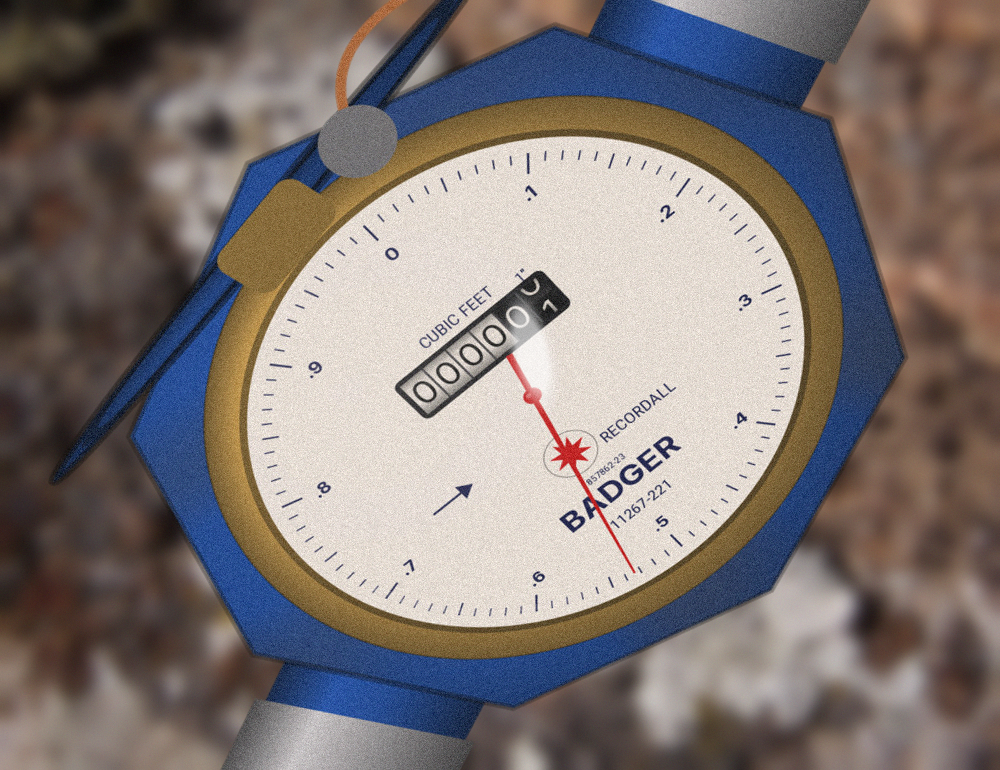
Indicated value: 0.53 ft³
